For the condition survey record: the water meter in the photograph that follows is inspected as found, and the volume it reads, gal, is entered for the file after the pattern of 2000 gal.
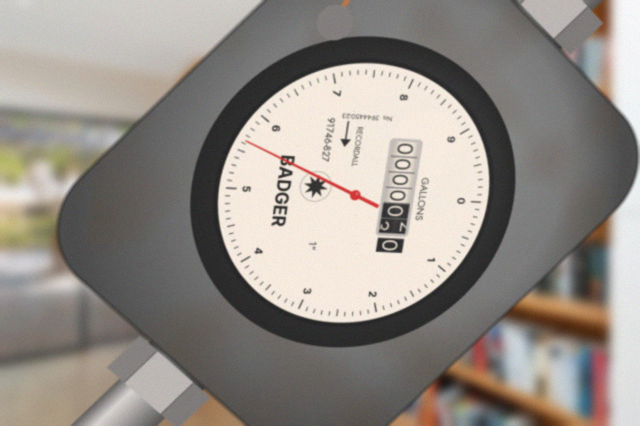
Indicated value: 25.6 gal
